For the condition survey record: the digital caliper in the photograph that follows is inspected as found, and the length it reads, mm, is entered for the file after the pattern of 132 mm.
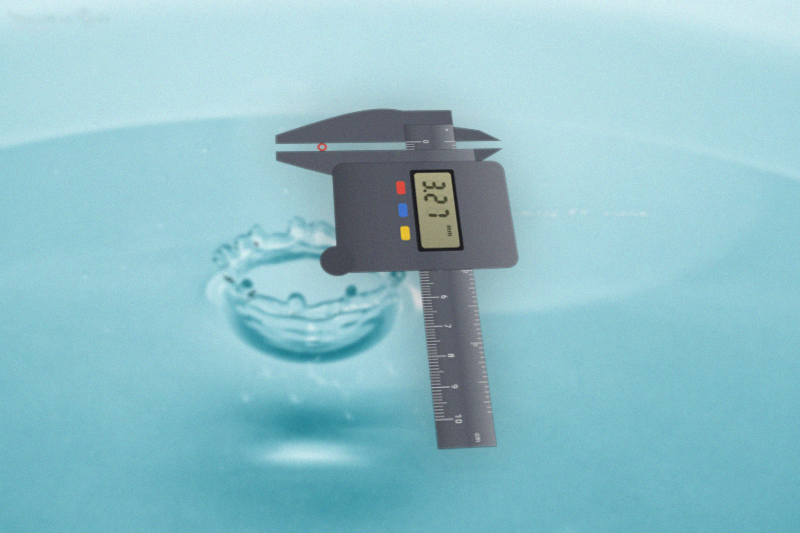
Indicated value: 3.27 mm
